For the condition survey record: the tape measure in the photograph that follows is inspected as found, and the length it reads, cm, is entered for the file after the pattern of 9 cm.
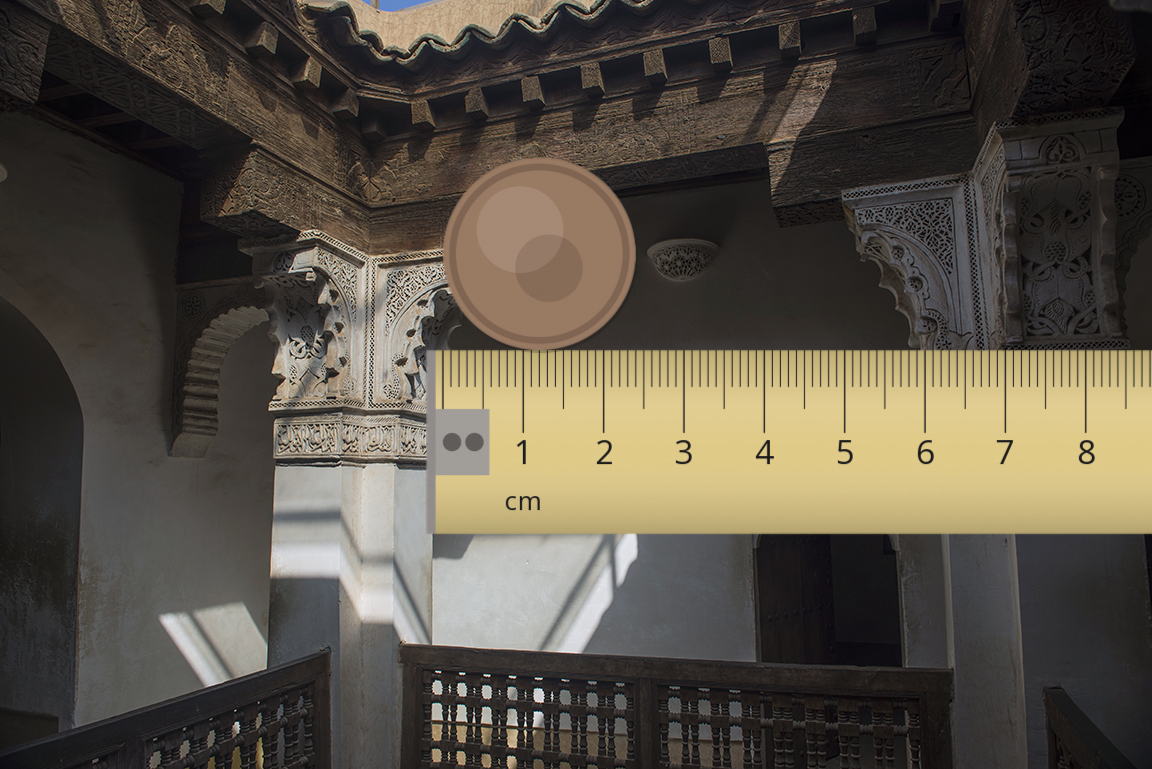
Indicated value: 2.4 cm
